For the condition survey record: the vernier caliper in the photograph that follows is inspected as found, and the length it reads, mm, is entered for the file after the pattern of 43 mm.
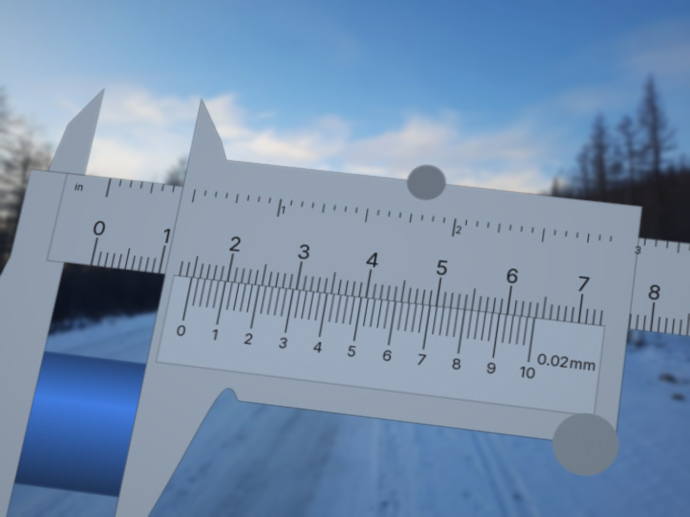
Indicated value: 14.8 mm
